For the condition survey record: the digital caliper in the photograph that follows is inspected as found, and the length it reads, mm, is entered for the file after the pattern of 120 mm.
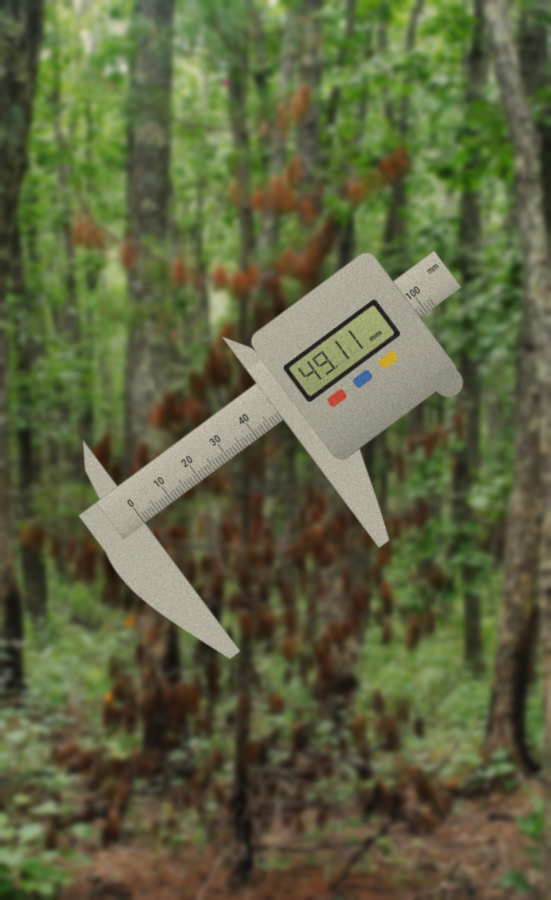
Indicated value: 49.11 mm
